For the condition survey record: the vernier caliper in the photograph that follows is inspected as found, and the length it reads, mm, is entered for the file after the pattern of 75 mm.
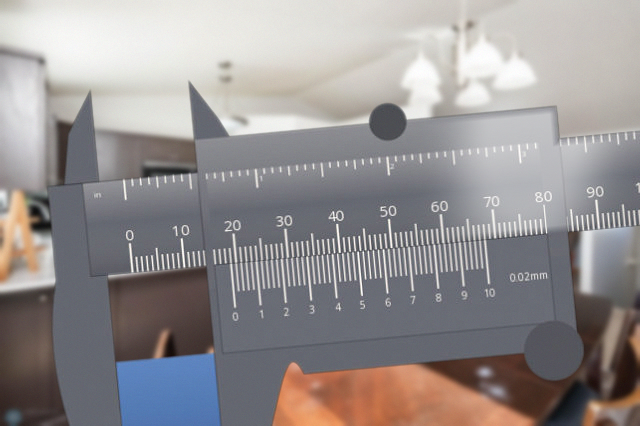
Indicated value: 19.0 mm
